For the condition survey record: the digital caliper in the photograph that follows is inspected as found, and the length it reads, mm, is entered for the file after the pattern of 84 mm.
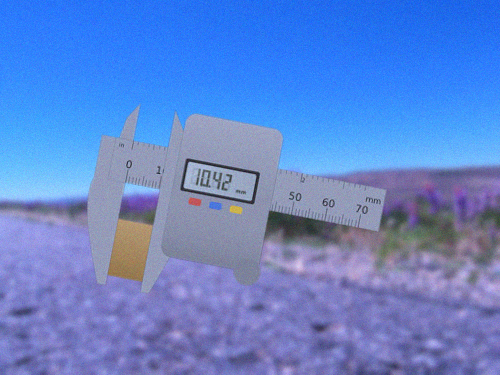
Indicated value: 10.42 mm
